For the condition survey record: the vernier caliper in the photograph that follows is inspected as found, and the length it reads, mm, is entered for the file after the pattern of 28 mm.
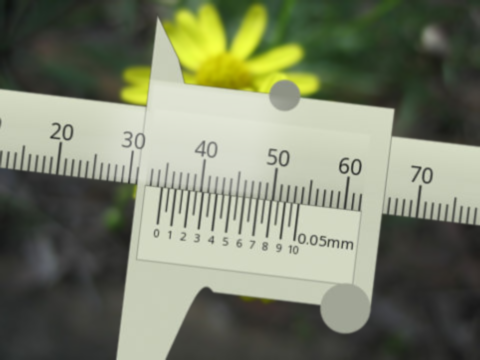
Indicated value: 34.6 mm
